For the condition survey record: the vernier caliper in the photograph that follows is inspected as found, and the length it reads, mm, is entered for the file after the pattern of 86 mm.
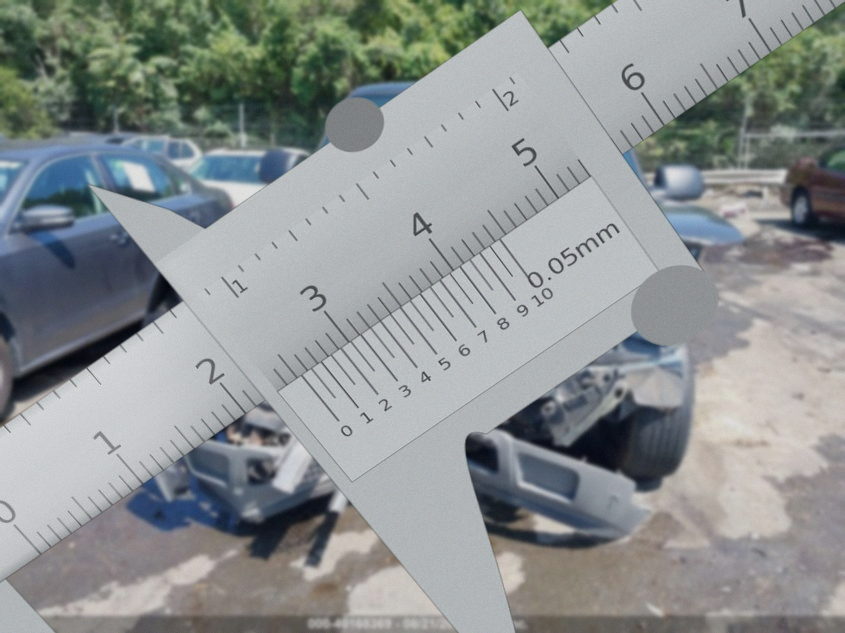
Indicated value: 25.4 mm
